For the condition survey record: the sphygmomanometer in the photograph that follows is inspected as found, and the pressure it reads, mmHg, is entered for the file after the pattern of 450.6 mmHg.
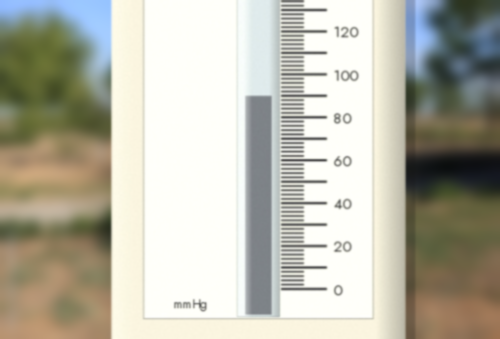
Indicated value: 90 mmHg
